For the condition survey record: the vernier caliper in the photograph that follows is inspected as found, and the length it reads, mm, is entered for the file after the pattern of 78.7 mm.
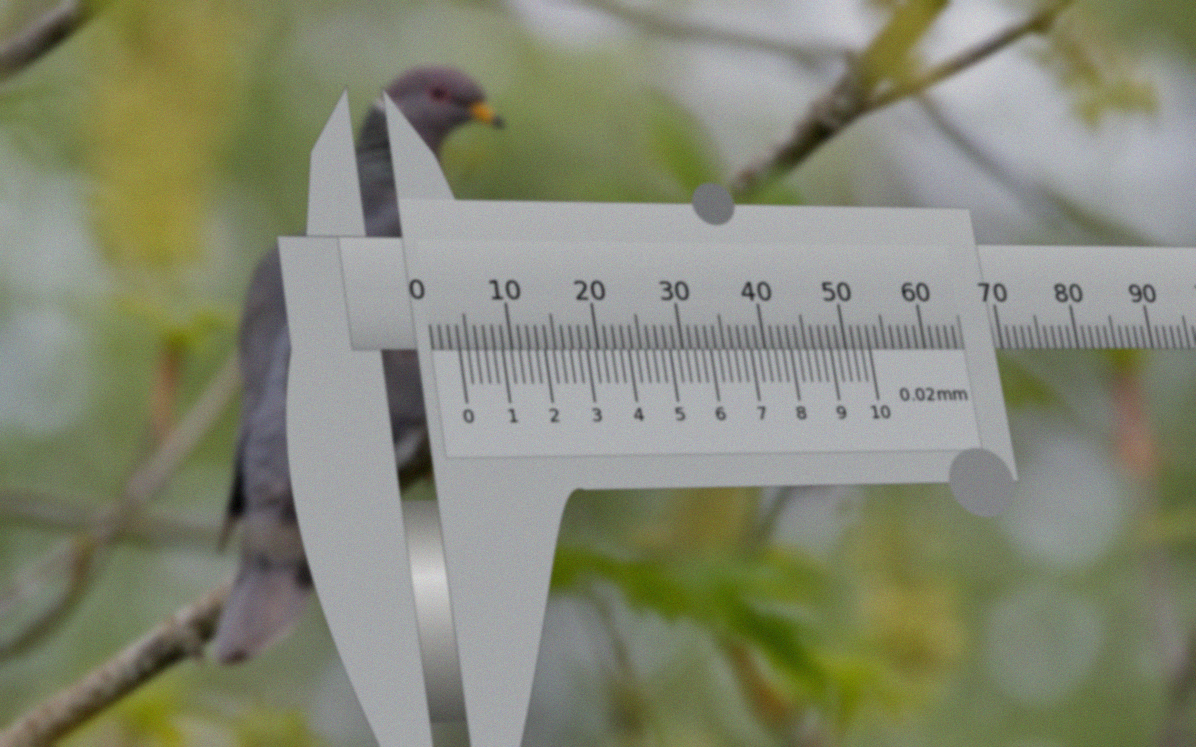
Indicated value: 4.0 mm
